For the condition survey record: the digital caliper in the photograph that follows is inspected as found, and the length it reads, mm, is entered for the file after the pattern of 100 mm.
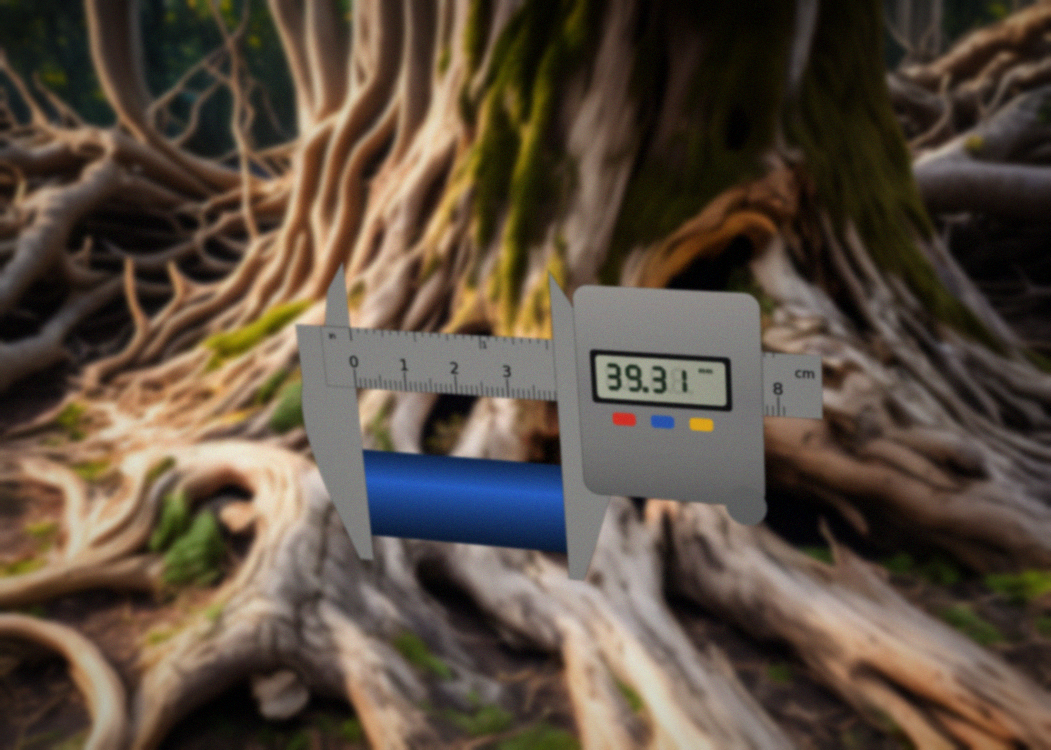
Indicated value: 39.31 mm
